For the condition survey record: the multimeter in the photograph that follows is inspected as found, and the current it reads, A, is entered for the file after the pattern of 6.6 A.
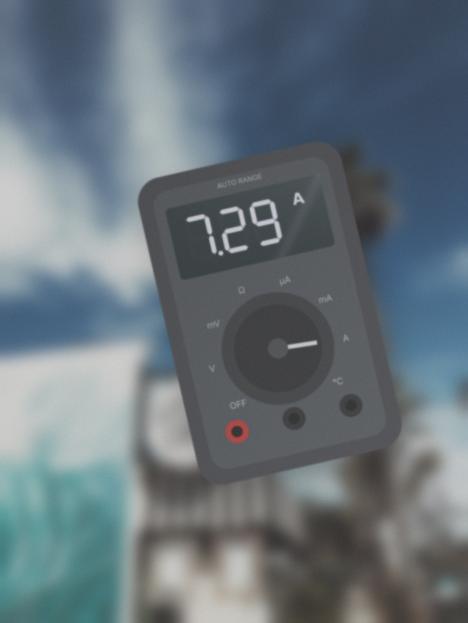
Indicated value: 7.29 A
